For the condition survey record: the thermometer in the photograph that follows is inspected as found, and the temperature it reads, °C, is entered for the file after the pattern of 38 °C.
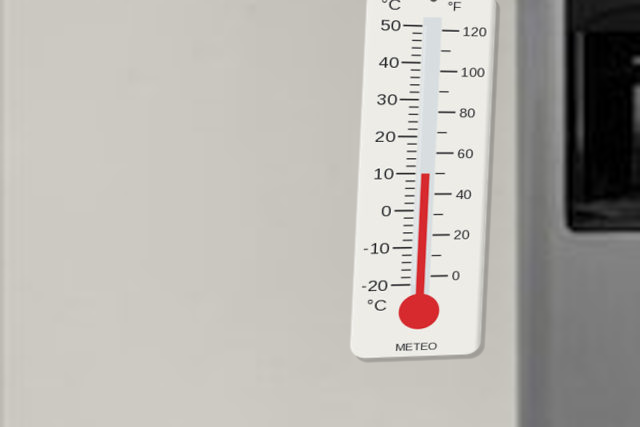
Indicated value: 10 °C
